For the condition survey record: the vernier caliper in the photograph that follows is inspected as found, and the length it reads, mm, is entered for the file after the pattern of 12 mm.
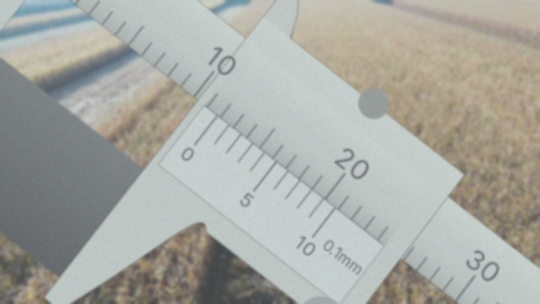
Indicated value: 11.8 mm
